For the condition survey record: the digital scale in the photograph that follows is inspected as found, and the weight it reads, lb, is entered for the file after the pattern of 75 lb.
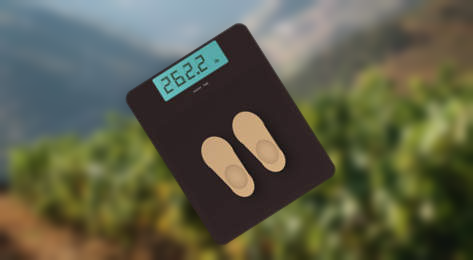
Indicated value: 262.2 lb
